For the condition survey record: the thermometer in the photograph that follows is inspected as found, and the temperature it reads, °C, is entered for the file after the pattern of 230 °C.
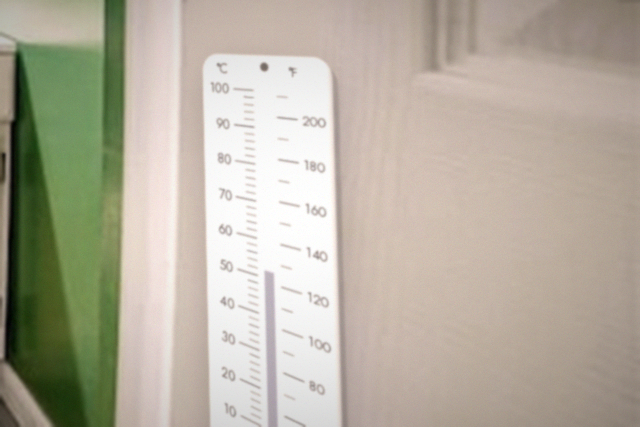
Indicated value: 52 °C
